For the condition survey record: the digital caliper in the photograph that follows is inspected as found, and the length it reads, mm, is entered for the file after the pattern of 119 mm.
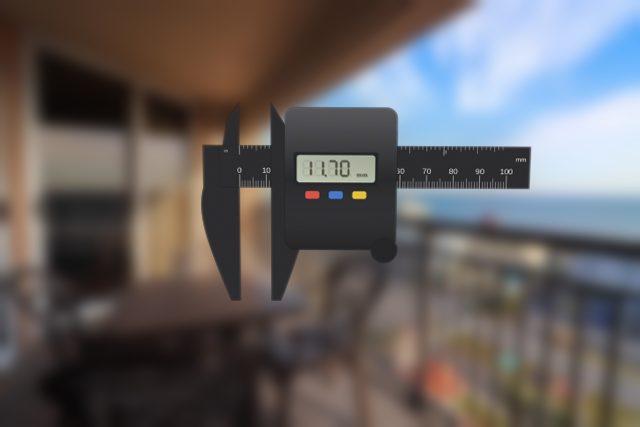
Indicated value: 11.70 mm
